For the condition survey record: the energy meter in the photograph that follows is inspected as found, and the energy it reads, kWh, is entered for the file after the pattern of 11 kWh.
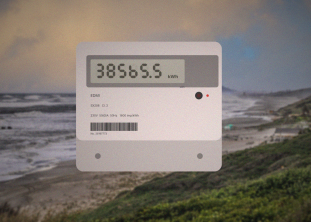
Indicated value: 38565.5 kWh
